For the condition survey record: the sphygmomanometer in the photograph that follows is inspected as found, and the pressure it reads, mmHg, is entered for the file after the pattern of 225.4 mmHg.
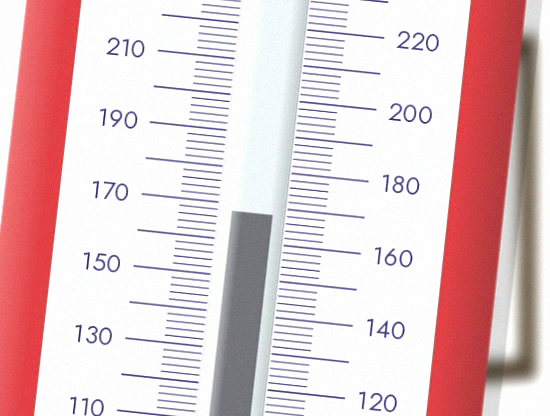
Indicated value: 168 mmHg
